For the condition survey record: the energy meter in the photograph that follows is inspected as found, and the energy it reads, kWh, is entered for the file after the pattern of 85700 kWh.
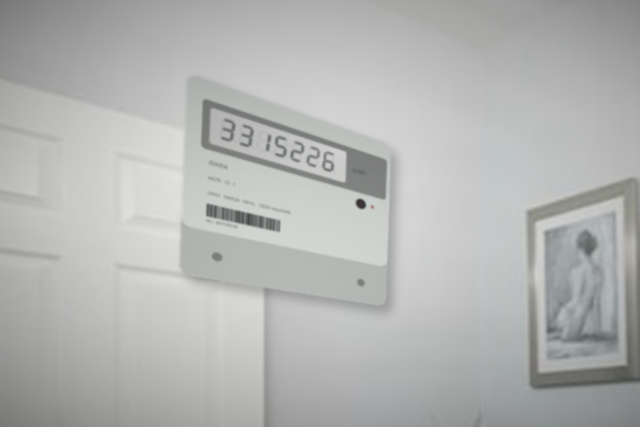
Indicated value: 3315226 kWh
